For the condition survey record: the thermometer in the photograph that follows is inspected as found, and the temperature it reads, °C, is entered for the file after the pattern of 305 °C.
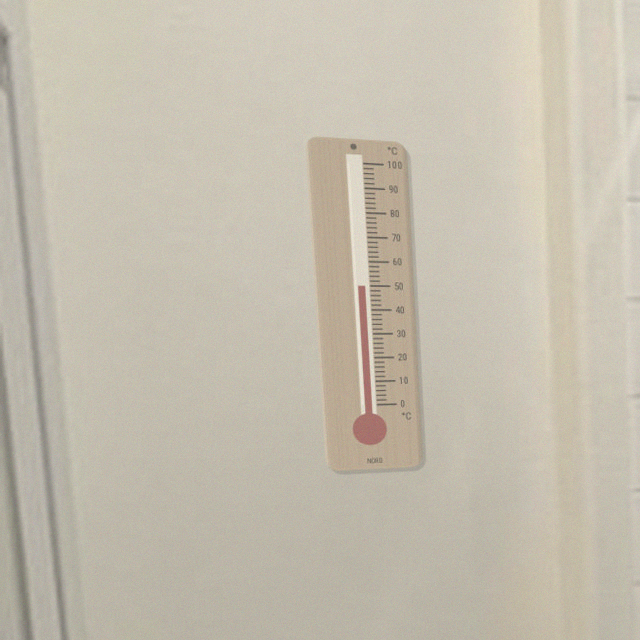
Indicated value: 50 °C
